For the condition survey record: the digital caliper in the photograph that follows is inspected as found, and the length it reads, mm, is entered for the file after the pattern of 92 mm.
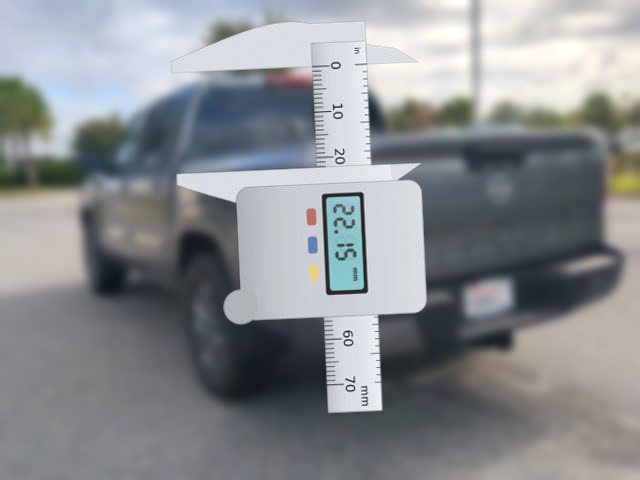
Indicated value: 22.15 mm
